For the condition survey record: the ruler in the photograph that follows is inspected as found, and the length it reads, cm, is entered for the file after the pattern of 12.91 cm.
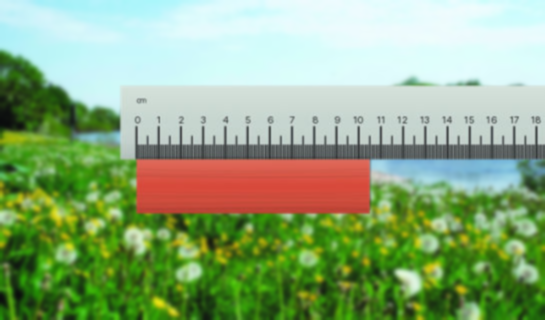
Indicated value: 10.5 cm
